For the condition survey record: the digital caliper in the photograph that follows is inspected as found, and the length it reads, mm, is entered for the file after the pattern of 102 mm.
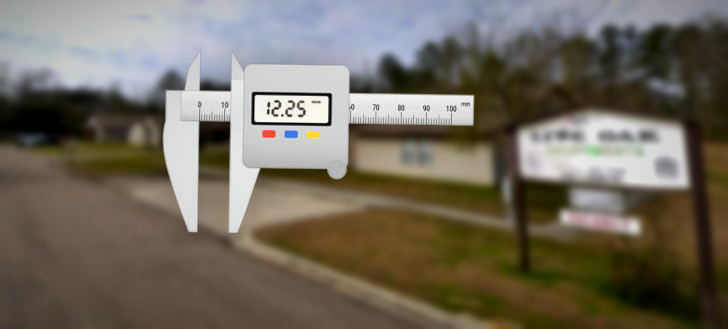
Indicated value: 12.25 mm
